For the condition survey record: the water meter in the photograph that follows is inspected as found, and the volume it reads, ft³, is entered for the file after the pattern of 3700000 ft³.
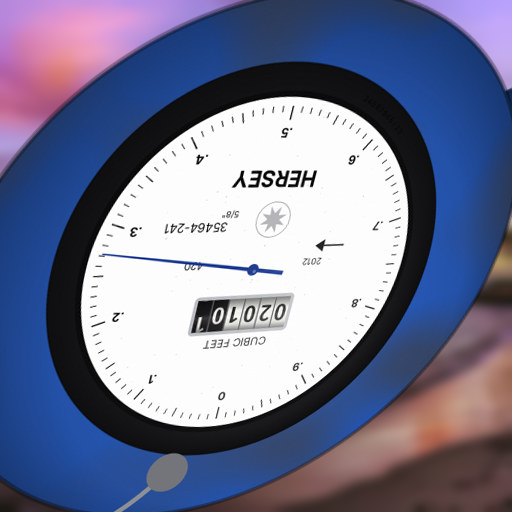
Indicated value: 20101.27 ft³
